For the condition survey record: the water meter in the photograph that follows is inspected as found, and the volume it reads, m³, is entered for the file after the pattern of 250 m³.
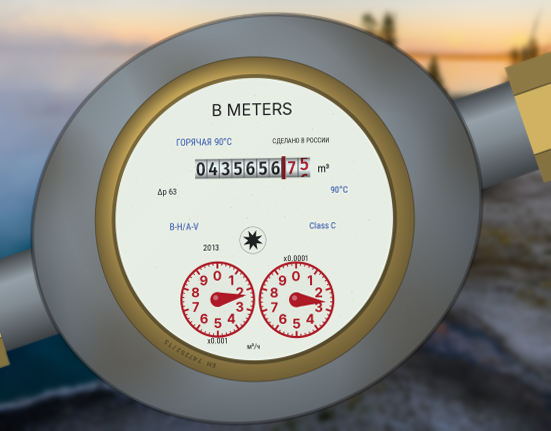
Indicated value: 435656.7522 m³
